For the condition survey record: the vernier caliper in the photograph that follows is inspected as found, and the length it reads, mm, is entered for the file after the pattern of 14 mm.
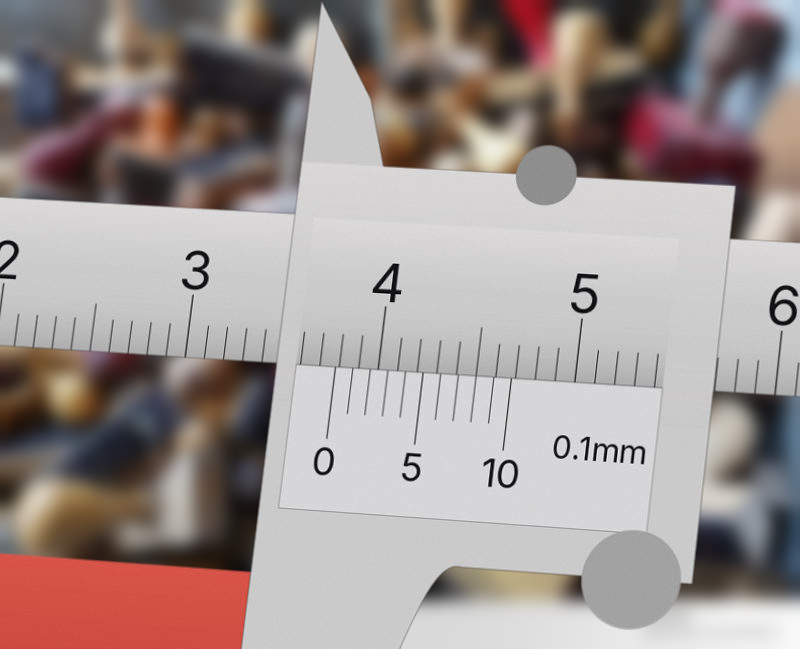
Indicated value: 37.8 mm
